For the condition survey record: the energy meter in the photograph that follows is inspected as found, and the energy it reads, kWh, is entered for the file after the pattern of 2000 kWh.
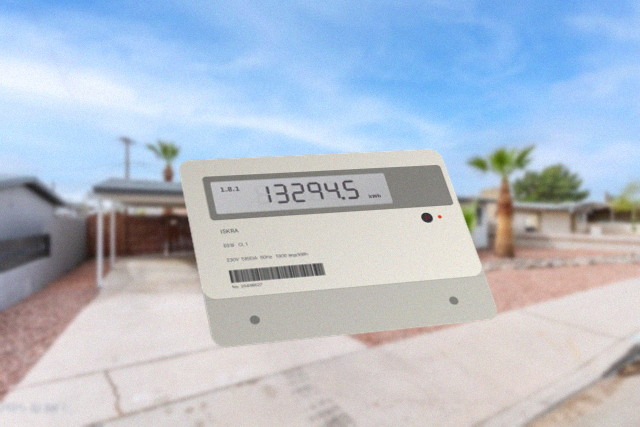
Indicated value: 13294.5 kWh
